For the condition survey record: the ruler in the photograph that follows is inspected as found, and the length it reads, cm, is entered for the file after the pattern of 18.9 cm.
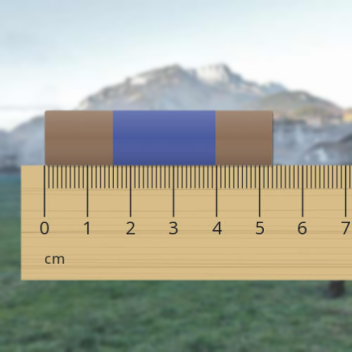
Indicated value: 5.3 cm
